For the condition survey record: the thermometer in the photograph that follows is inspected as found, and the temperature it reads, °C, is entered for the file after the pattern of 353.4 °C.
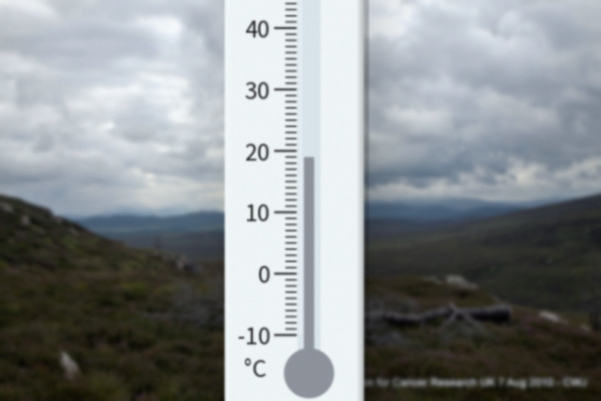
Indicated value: 19 °C
